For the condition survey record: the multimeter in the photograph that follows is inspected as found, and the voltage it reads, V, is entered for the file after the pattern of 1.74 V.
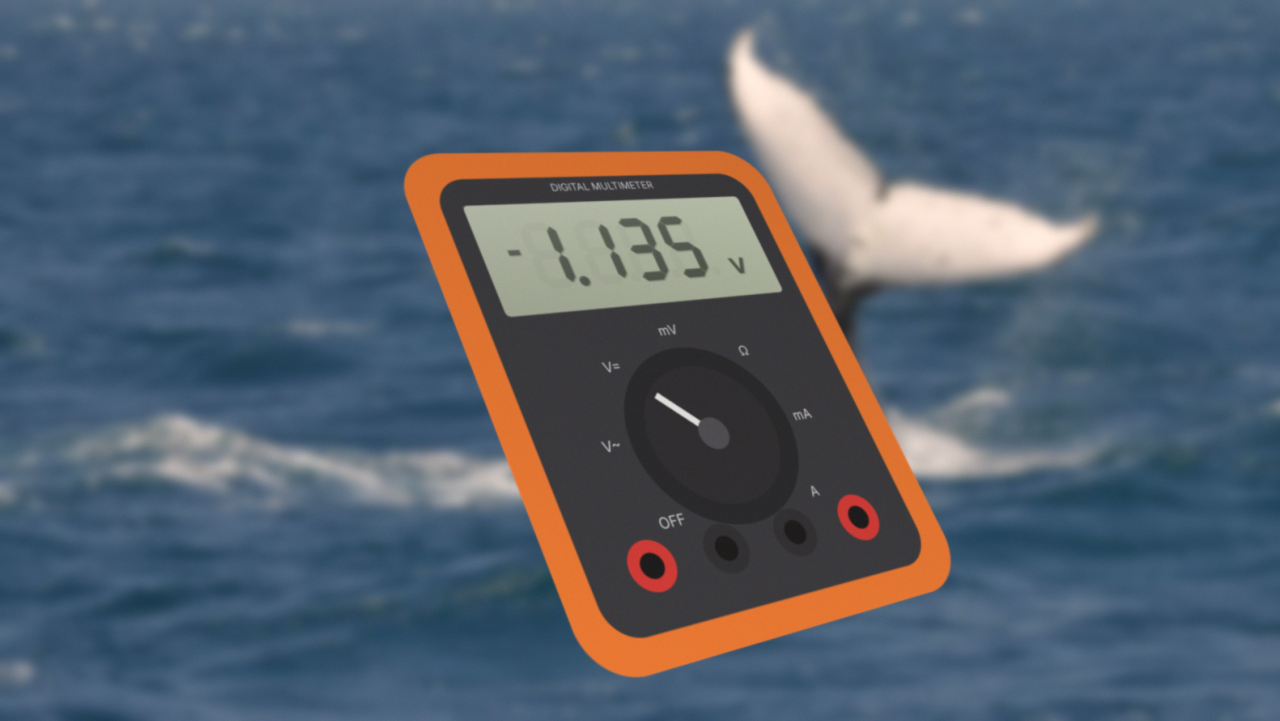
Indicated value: -1.135 V
